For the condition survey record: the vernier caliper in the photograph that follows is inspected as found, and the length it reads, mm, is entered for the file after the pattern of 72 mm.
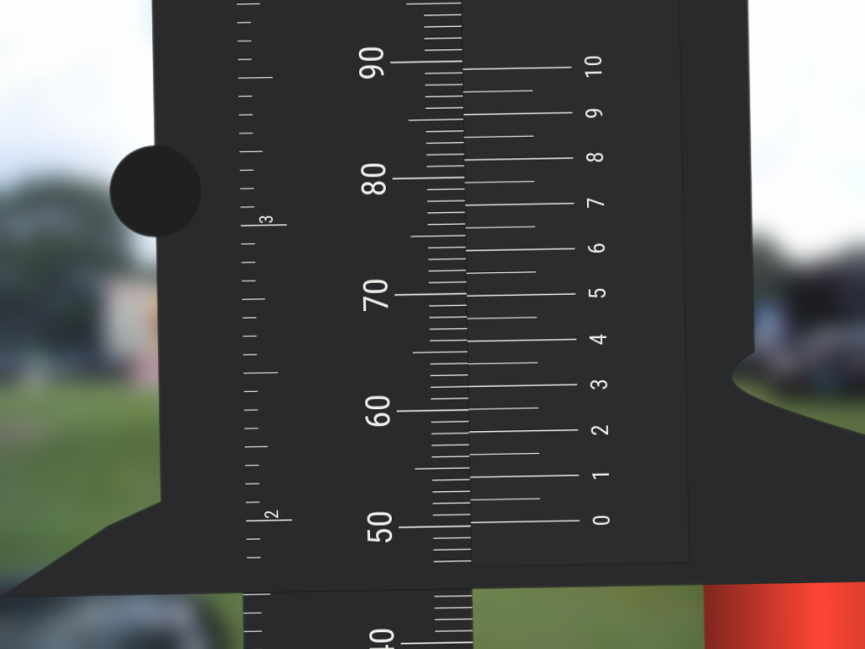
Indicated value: 50.3 mm
